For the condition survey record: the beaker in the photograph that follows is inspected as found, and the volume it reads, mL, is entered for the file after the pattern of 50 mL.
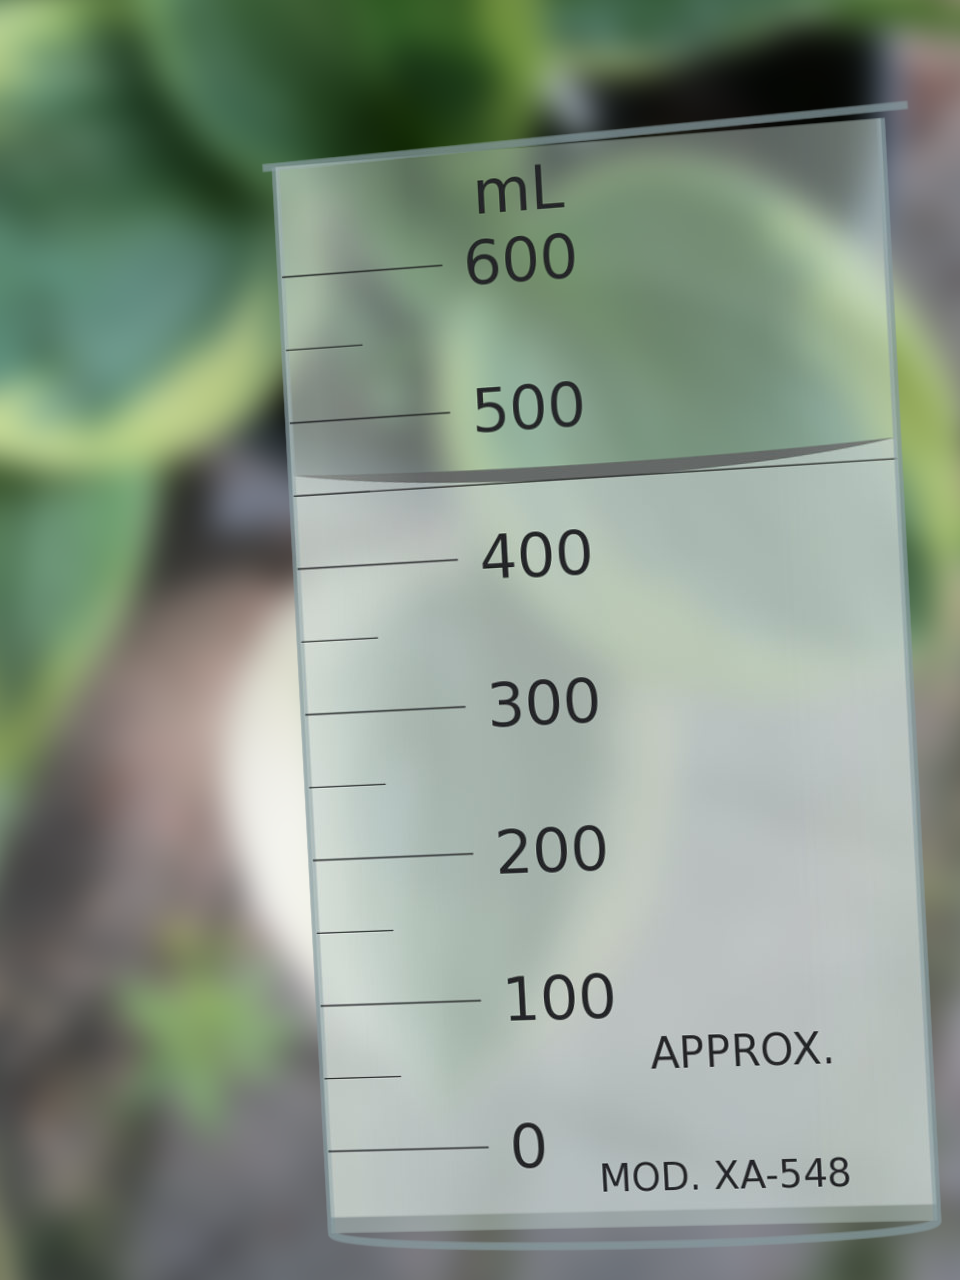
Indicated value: 450 mL
